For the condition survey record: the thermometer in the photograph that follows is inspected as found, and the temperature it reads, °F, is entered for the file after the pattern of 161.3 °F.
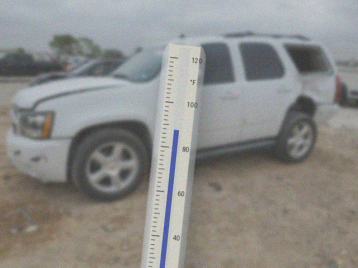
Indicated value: 88 °F
